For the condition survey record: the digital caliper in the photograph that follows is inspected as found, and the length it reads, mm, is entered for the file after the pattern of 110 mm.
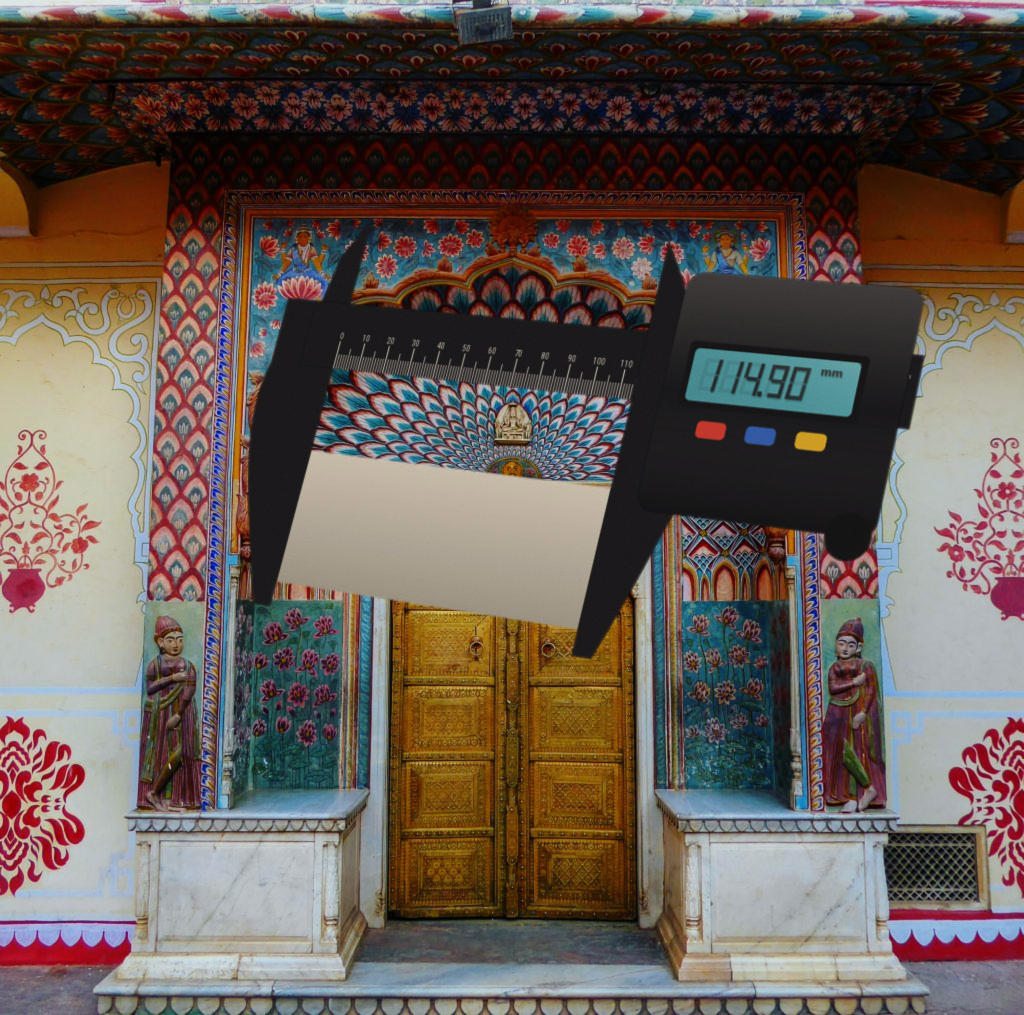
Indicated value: 114.90 mm
